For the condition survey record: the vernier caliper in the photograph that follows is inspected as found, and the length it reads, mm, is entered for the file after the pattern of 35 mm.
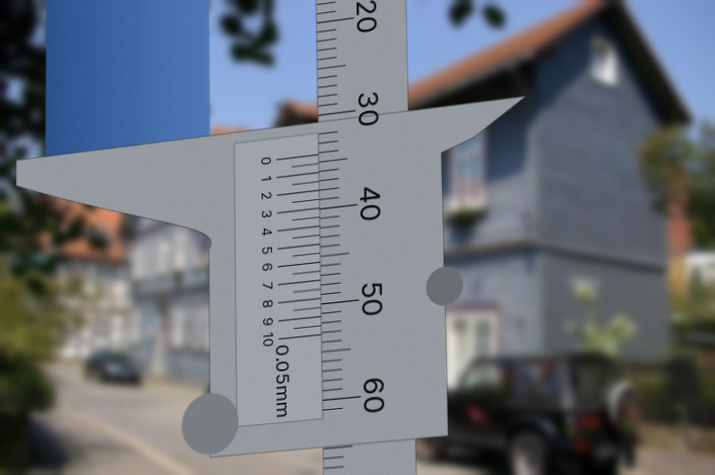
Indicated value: 34.2 mm
